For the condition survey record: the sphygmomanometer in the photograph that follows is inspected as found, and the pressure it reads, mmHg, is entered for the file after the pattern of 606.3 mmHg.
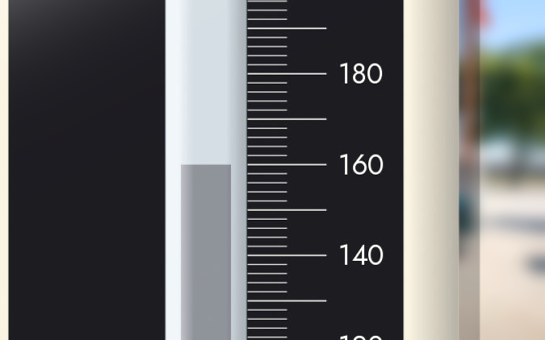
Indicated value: 160 mmHg
